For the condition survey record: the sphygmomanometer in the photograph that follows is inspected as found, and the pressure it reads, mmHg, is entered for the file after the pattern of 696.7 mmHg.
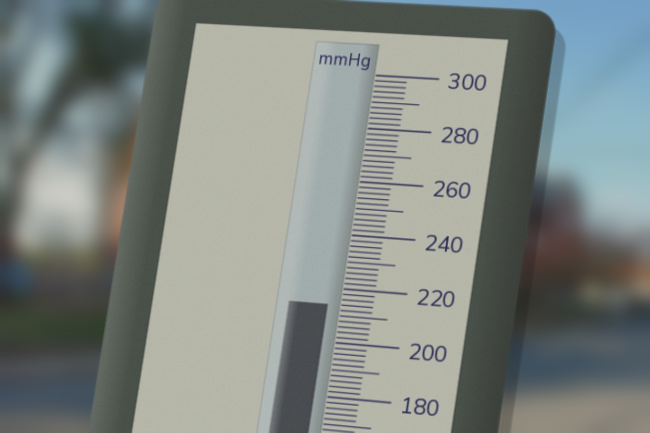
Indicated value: 214 mmHg
